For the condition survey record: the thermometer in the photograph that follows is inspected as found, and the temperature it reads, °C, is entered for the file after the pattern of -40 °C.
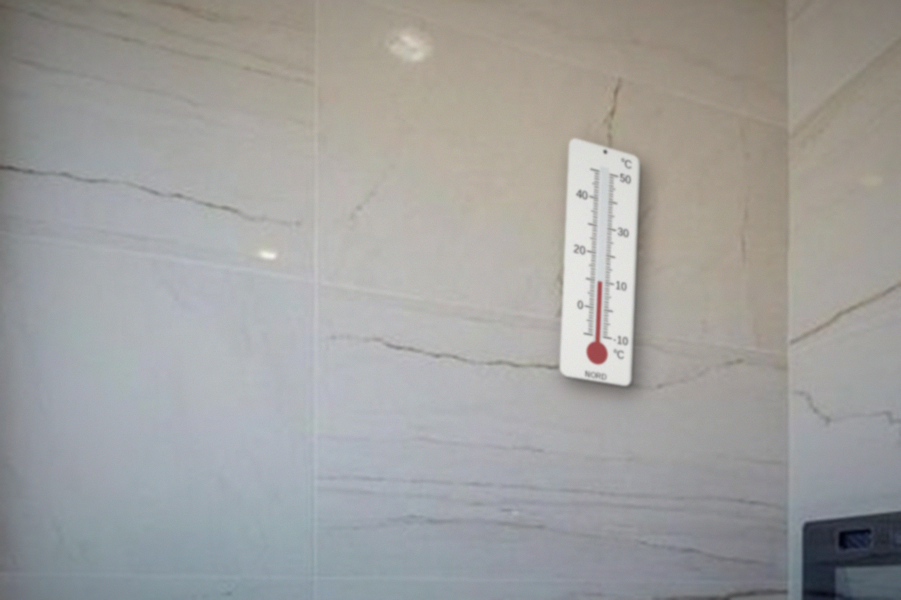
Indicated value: 10 °C
